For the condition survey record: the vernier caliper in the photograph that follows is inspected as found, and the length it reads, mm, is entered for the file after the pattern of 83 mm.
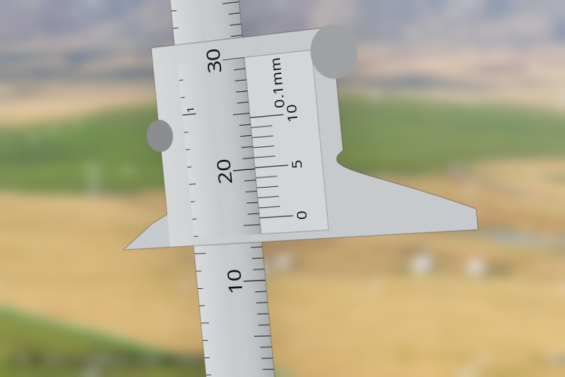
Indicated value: 15.6 mm
